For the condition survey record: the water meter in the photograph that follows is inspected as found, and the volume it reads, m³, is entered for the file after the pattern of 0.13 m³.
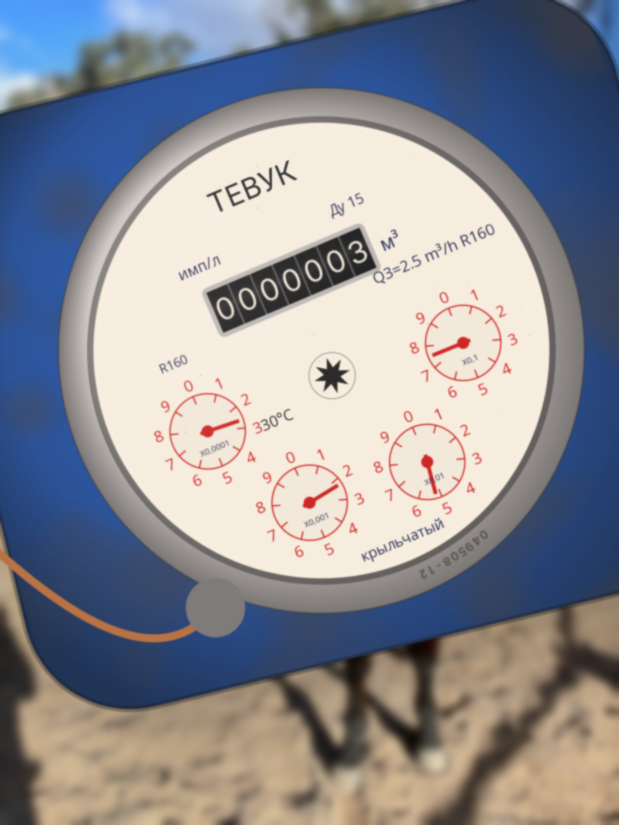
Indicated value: 3.7522 m³
